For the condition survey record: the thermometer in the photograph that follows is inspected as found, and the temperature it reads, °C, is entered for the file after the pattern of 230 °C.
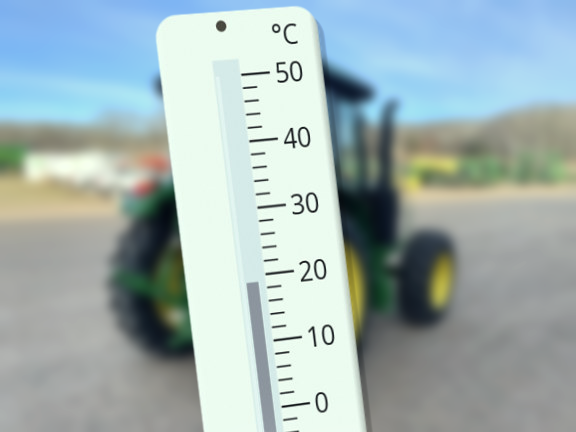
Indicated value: 19 °C
